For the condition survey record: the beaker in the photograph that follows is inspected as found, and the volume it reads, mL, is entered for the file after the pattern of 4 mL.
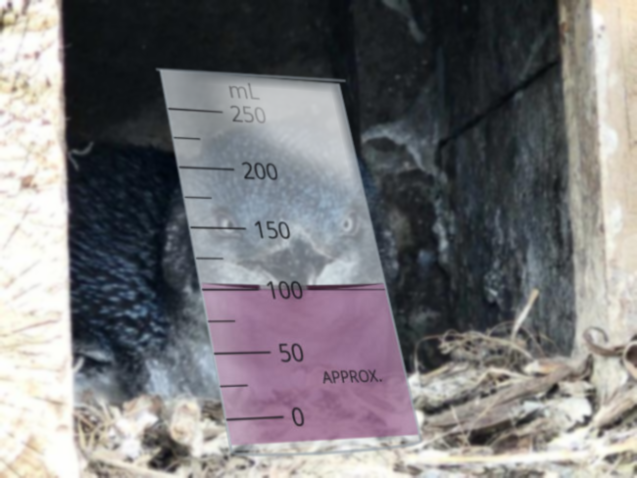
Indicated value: 100 mL
